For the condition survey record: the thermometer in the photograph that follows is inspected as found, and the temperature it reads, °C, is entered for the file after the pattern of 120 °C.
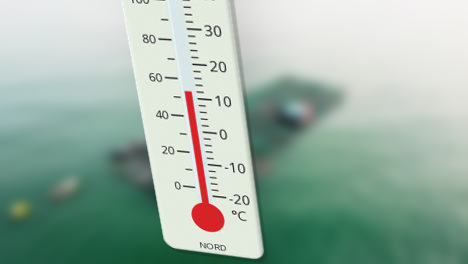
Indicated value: 12 °C
